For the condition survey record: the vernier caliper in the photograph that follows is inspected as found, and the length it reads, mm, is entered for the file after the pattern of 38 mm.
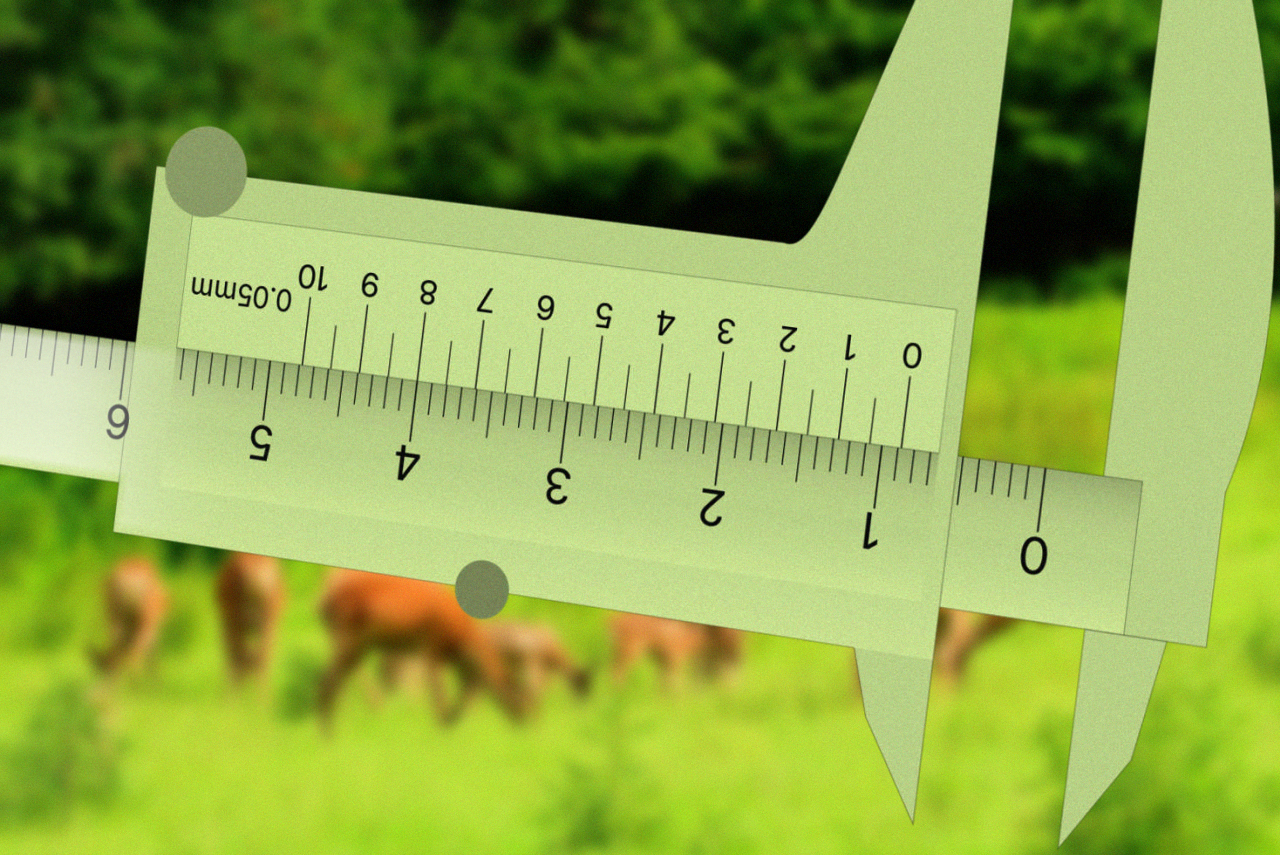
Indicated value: 8.8 mm
